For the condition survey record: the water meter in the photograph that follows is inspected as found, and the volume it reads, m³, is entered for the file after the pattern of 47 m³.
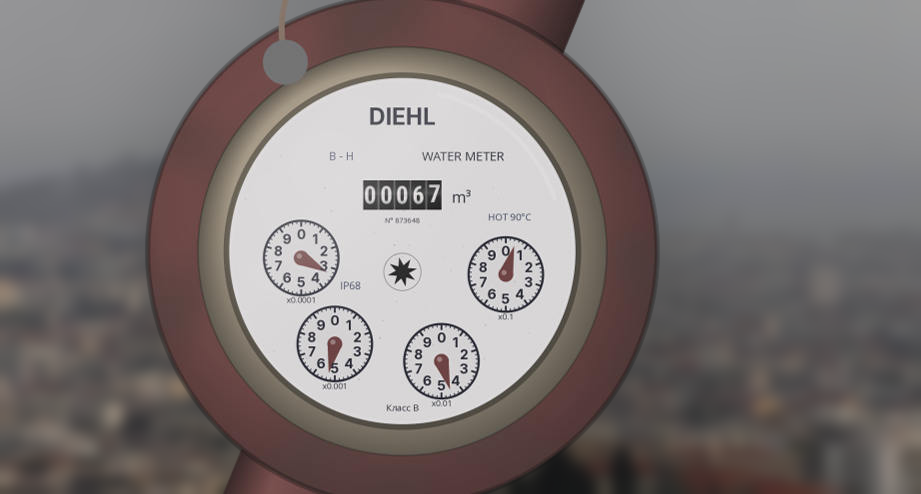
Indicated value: 67.0453 m³
